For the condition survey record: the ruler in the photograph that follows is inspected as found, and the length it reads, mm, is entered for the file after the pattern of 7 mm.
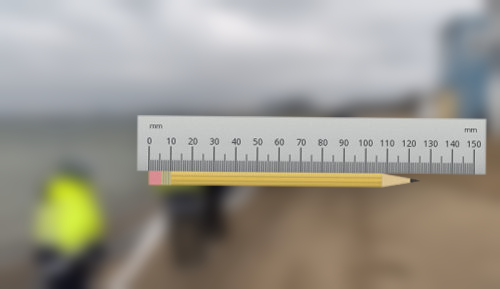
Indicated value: 125 mm
